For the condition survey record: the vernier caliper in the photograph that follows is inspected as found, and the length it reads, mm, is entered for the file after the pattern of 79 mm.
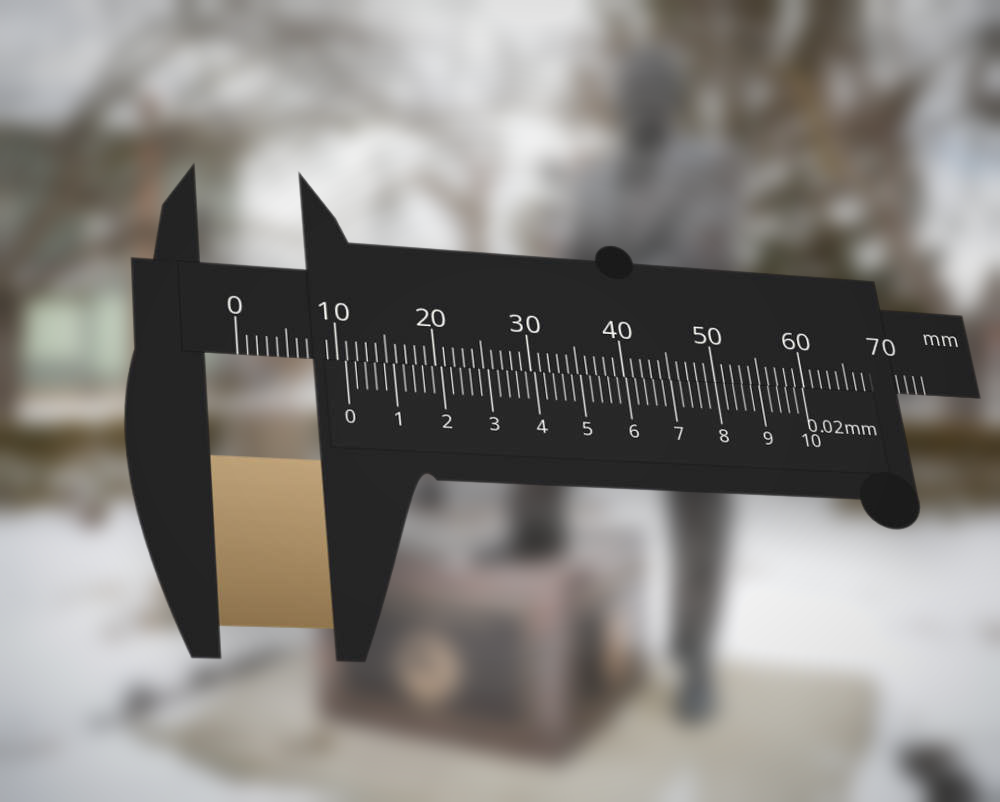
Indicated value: 10.8 mm
